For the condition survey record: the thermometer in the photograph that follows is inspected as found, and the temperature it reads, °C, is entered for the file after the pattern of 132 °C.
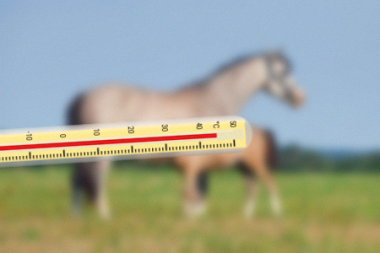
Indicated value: 45 °C
